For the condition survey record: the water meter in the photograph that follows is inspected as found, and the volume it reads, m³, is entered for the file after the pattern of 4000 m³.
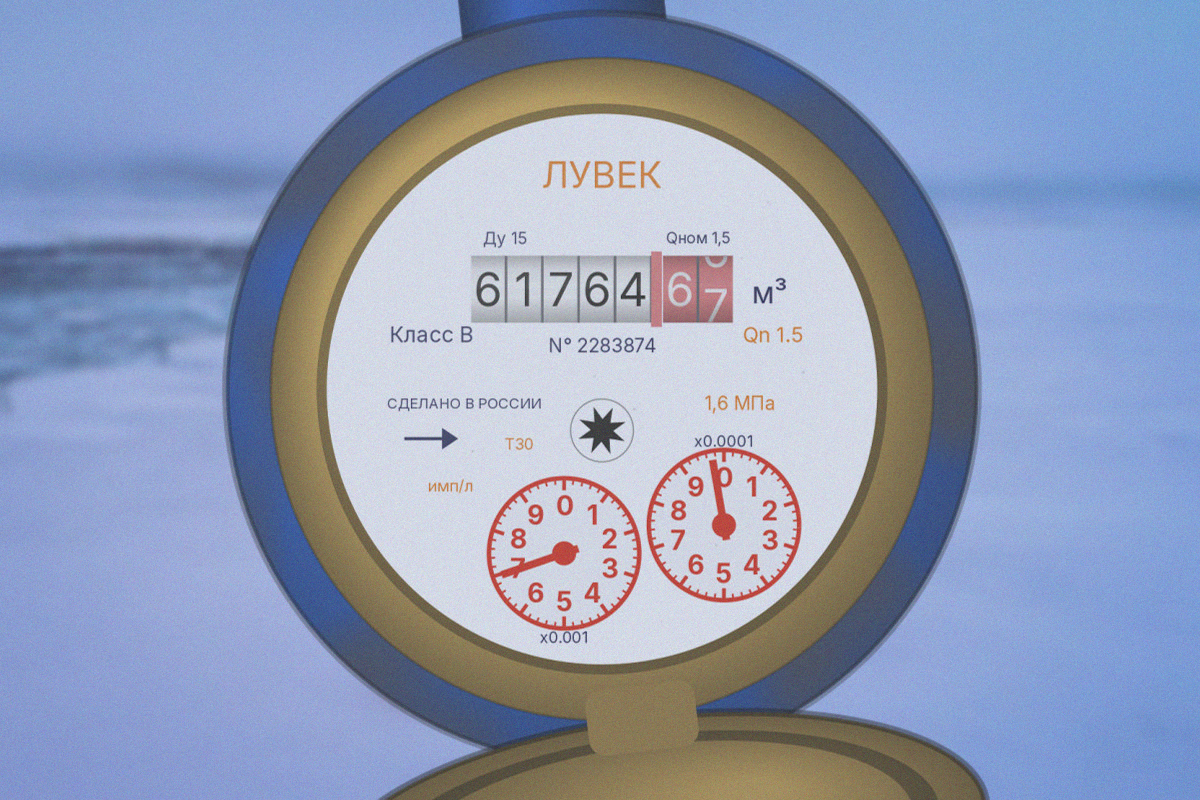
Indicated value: 61764.6669 m³
